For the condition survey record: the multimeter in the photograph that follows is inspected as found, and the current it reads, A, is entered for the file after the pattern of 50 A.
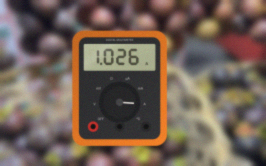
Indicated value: 1.026 A
